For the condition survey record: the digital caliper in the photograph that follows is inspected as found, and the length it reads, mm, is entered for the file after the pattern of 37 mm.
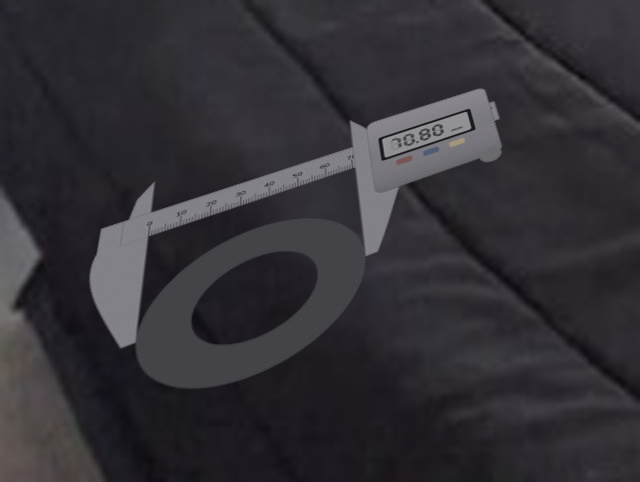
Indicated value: 70.80 mm
